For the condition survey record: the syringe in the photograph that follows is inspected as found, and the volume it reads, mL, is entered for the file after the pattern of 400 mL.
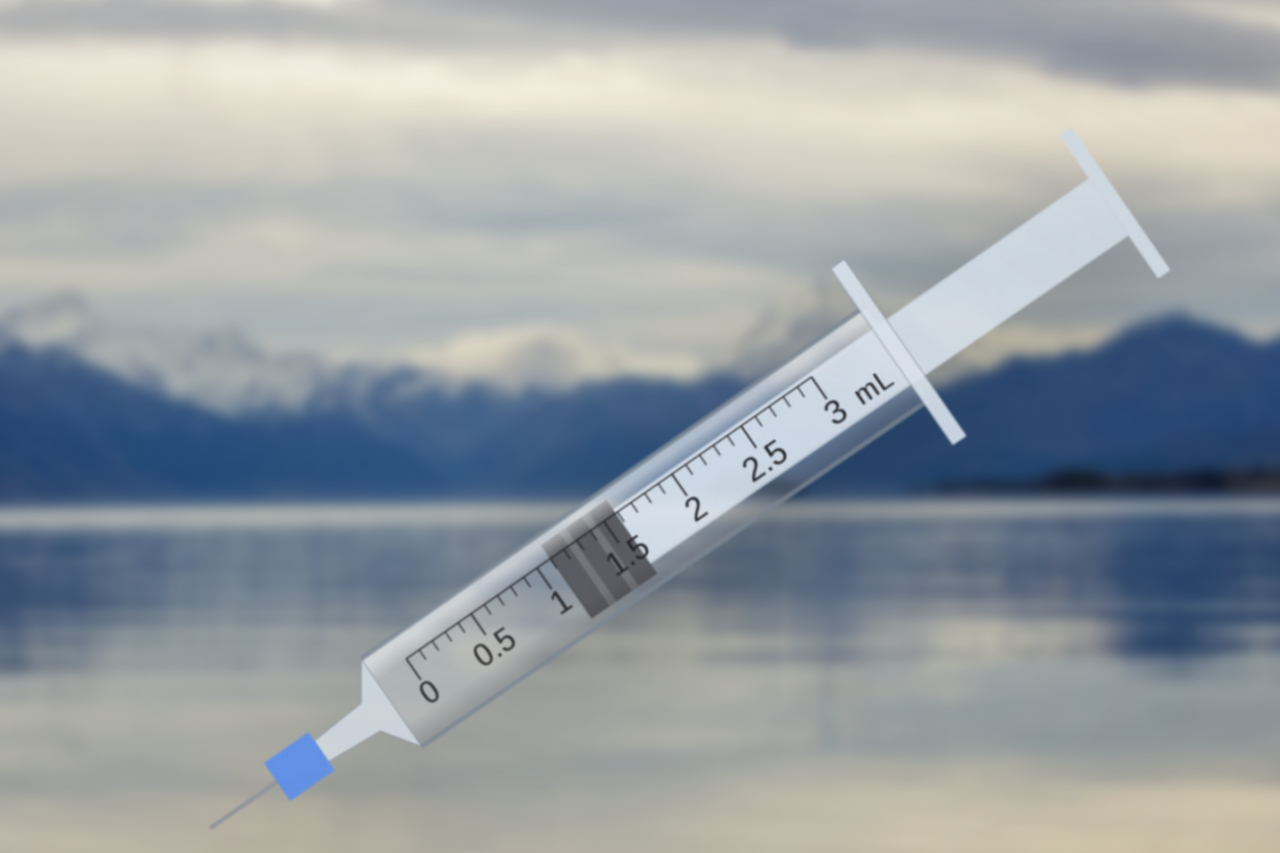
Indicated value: 1.1 mL
